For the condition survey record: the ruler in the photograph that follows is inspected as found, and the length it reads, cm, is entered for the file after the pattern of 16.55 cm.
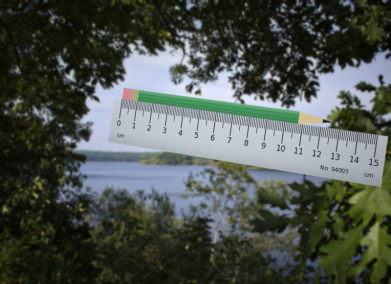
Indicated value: 12.5 cm
